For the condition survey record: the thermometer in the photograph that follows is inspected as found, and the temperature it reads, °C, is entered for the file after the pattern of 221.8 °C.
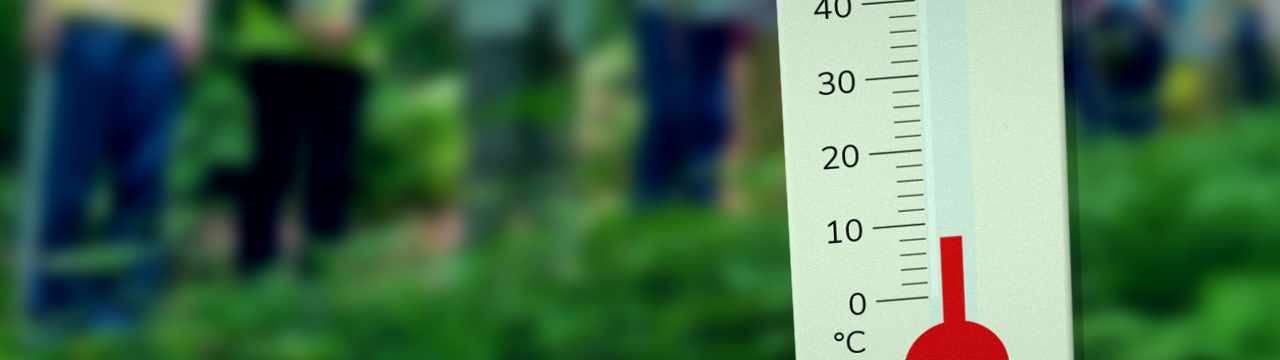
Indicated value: 8 °C
